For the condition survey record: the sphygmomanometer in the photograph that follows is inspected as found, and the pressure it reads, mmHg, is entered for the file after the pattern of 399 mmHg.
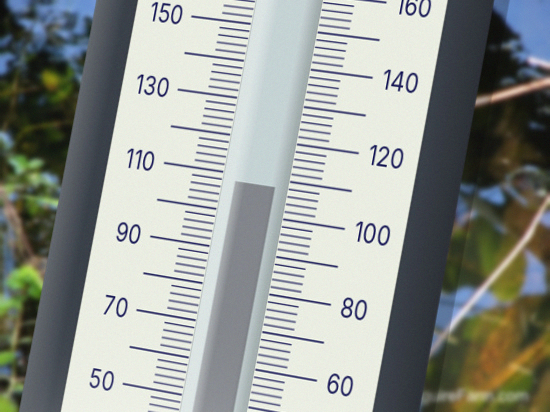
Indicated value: 108 mmHg
